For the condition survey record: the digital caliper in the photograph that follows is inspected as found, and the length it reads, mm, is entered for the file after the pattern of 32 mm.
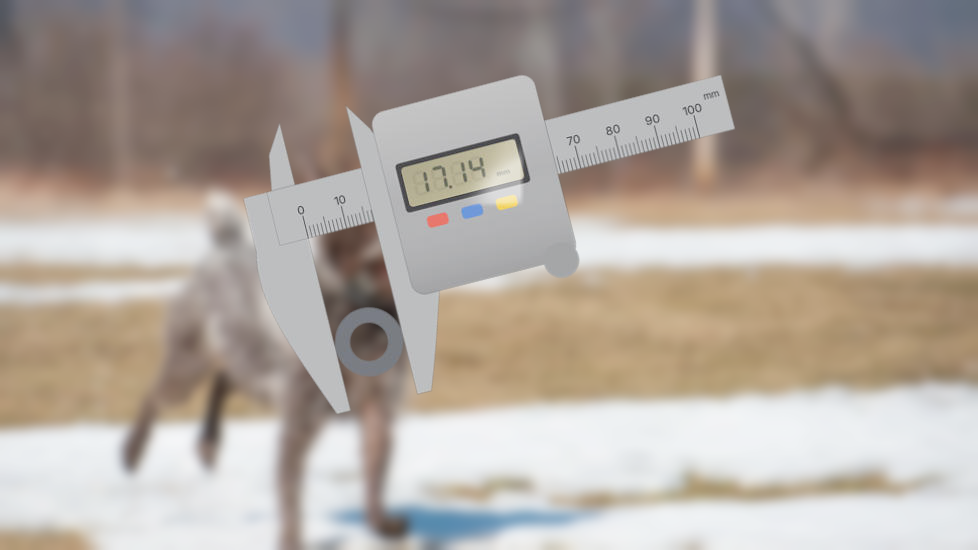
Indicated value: 17.14 mm
